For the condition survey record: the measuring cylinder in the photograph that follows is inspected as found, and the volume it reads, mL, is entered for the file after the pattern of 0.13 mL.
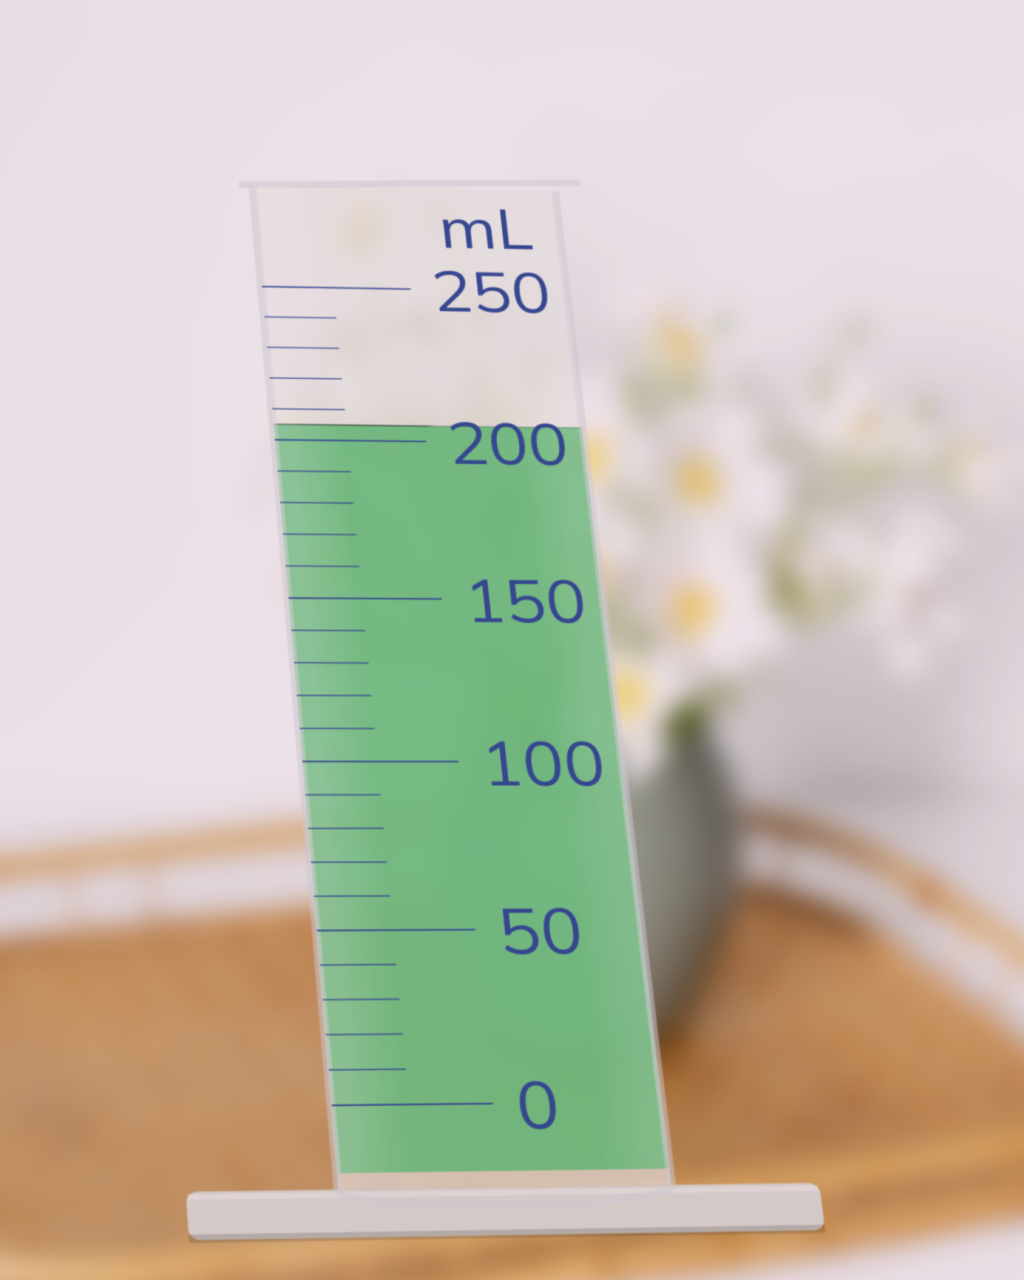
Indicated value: 205 mL
